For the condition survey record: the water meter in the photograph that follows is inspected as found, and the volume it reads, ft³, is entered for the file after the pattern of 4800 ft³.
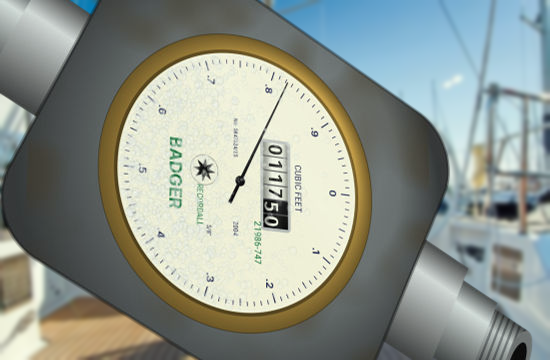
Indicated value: 11749.82 ft³
